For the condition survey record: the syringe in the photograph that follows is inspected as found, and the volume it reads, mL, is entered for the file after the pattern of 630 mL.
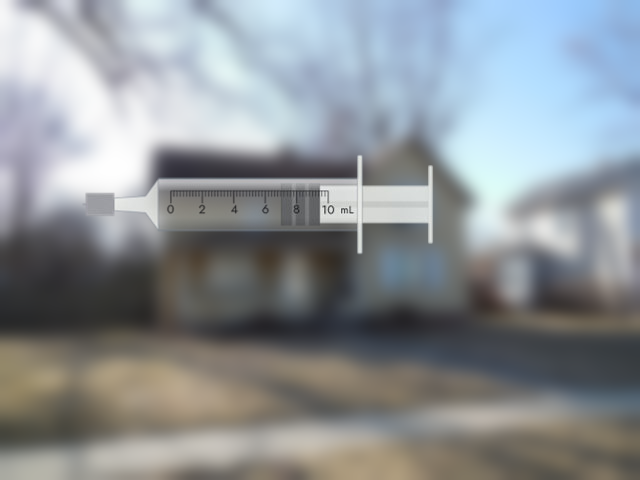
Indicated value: 7 mL
